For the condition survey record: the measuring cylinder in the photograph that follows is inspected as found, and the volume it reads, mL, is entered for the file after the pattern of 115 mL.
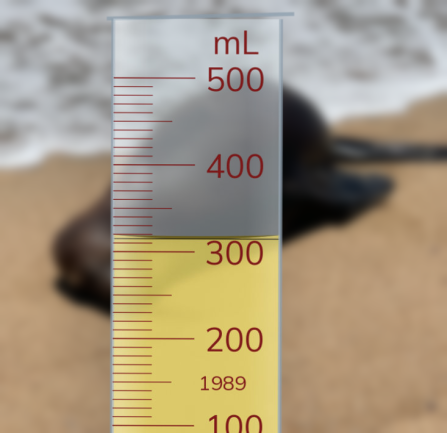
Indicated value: 315 mL
